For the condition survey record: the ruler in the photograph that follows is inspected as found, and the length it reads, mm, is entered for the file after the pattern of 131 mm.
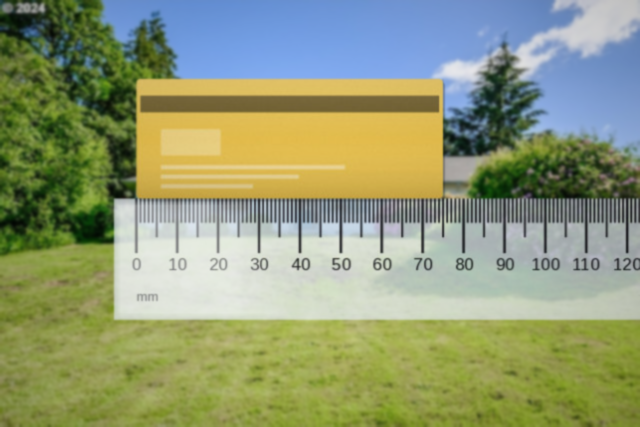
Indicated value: 75 mm
